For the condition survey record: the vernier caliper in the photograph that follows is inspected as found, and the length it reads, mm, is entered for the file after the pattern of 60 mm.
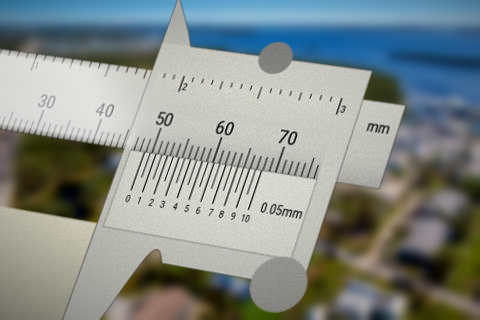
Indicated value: 48.8 mm
